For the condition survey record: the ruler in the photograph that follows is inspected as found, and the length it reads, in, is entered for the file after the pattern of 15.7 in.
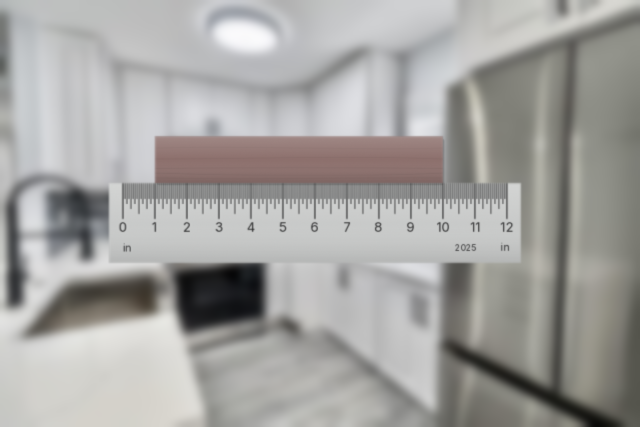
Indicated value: 9 in
